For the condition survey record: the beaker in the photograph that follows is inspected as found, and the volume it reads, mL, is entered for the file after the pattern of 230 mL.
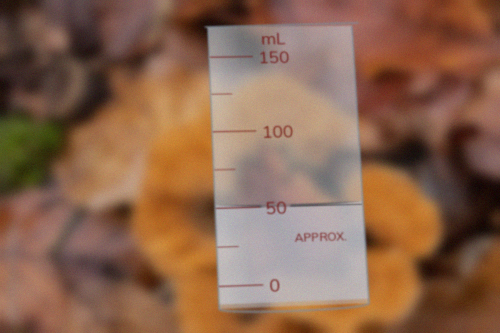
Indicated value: 50 mL
